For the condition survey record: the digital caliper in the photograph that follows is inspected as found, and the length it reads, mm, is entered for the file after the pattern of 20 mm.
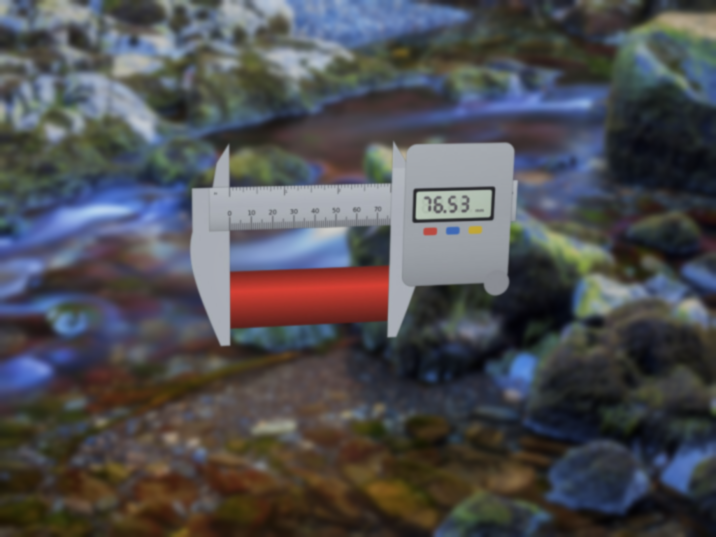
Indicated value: 76.53 mm
